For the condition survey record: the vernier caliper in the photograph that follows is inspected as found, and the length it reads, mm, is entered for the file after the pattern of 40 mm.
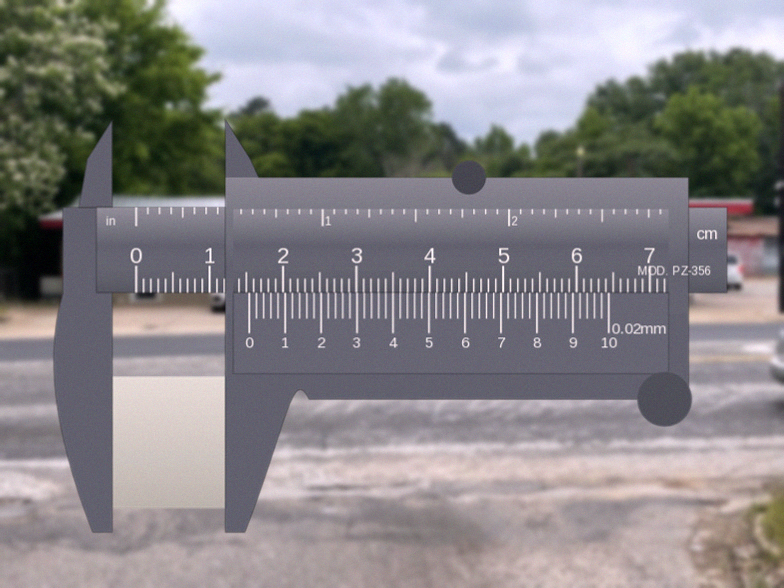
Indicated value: 15.4 mm
